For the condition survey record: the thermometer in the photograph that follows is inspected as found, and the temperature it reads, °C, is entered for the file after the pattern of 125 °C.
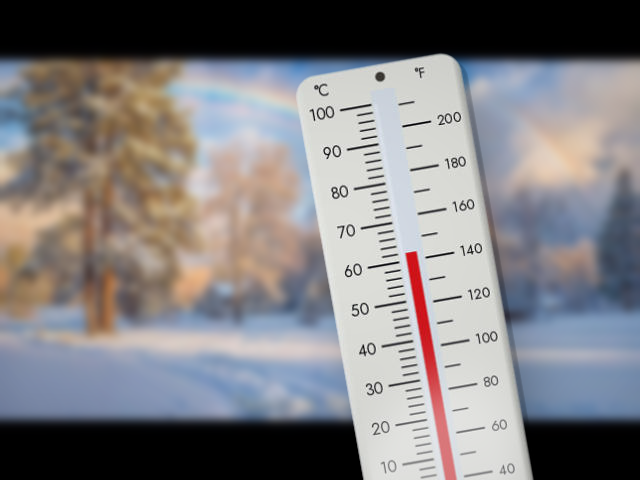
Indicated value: 62 °C
